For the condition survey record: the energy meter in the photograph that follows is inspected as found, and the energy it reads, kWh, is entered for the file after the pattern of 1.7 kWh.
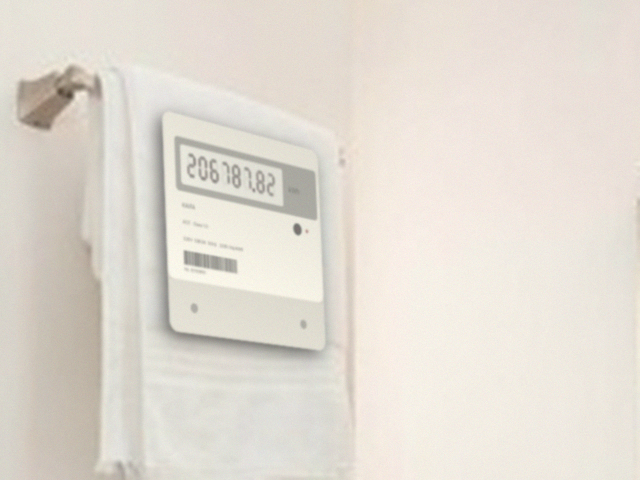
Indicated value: 206787.82 kWh
